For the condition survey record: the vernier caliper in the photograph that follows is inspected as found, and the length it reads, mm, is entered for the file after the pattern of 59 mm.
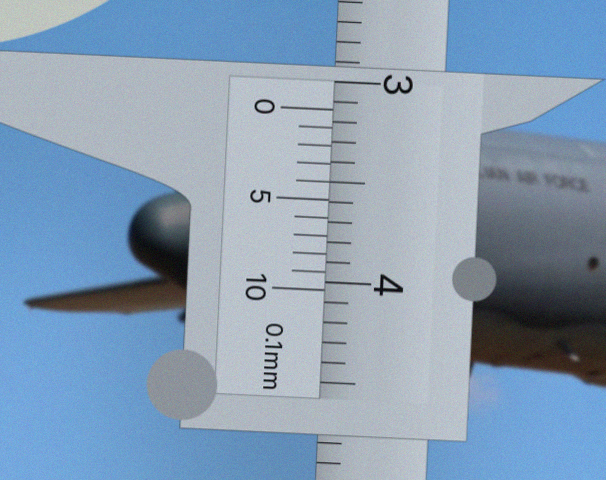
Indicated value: 31.4 mm
